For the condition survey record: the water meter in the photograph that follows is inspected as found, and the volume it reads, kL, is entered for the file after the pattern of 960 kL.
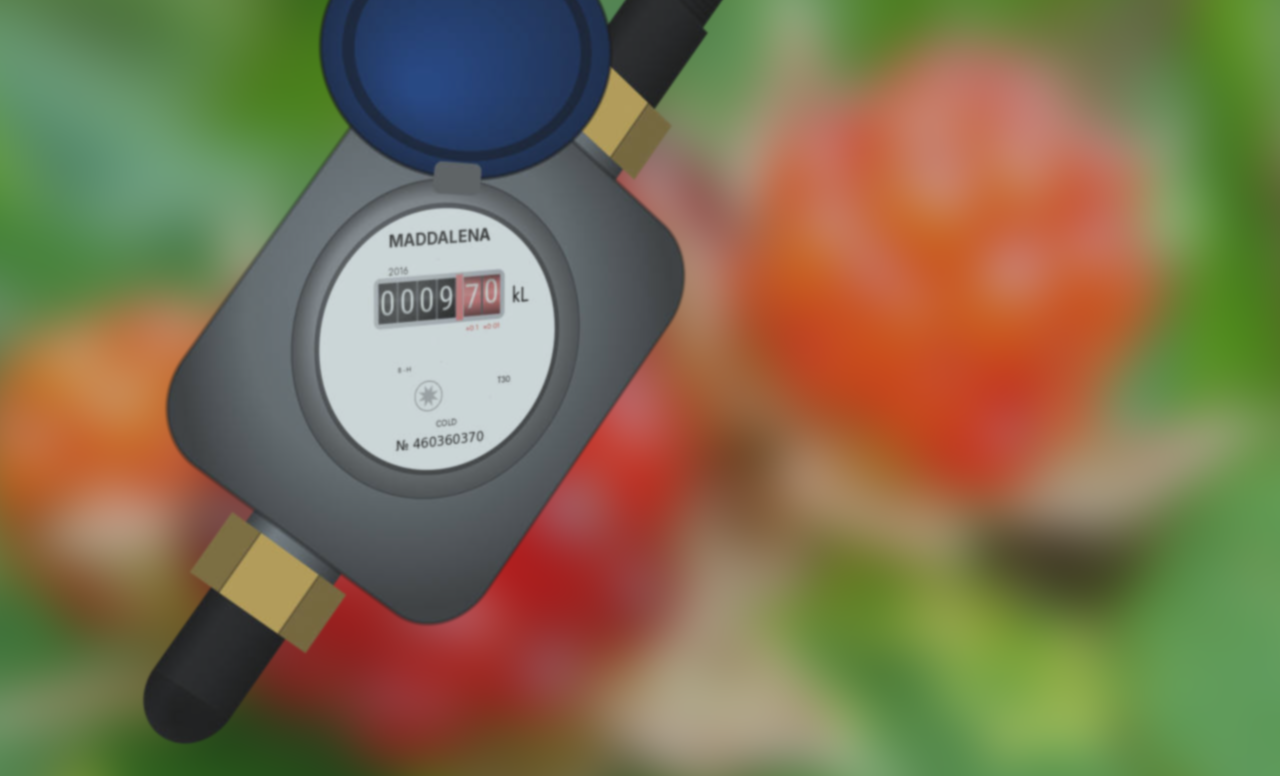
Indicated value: 9.70 kL
